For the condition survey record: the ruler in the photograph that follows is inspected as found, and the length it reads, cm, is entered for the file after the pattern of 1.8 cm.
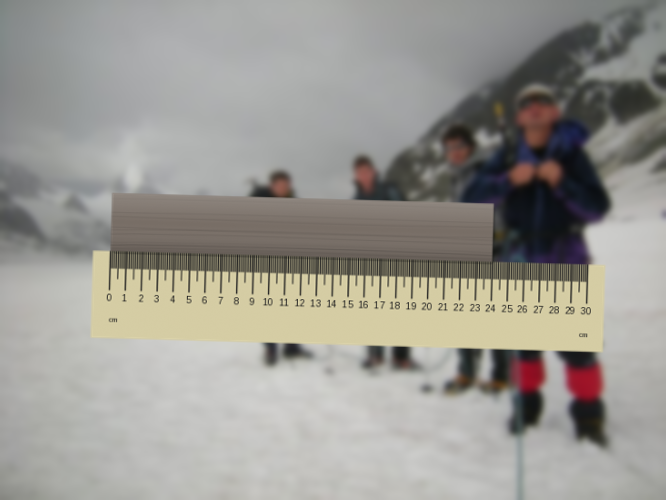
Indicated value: 24 cm
